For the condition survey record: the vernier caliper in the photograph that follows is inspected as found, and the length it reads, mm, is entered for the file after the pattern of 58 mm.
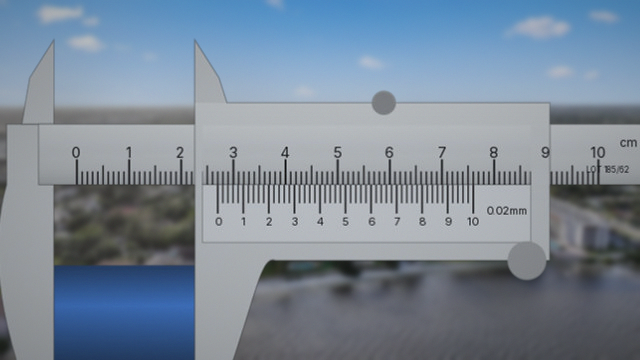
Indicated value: 27.0 mm
